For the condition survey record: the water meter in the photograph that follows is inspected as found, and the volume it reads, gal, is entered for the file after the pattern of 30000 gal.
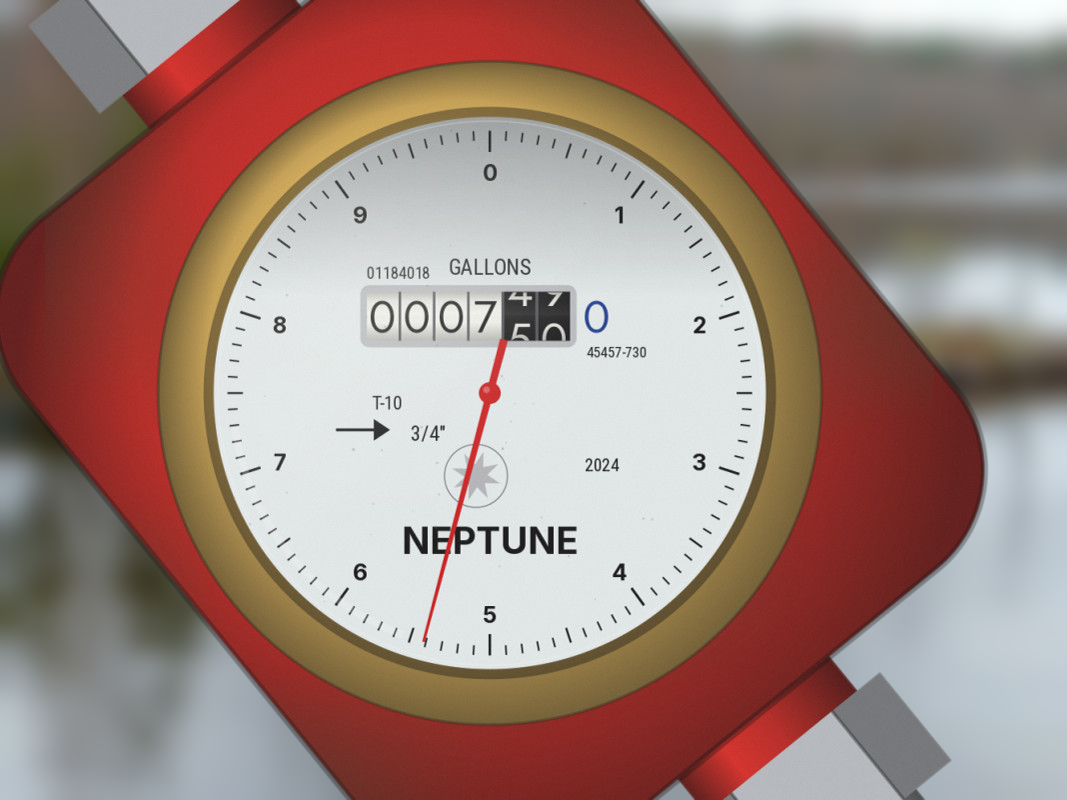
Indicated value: 7495.4 gal
